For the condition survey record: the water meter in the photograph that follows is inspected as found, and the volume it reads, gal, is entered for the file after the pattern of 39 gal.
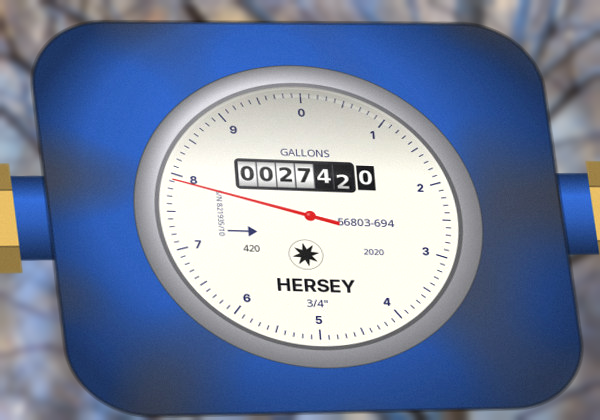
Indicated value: 27417.9 gal
